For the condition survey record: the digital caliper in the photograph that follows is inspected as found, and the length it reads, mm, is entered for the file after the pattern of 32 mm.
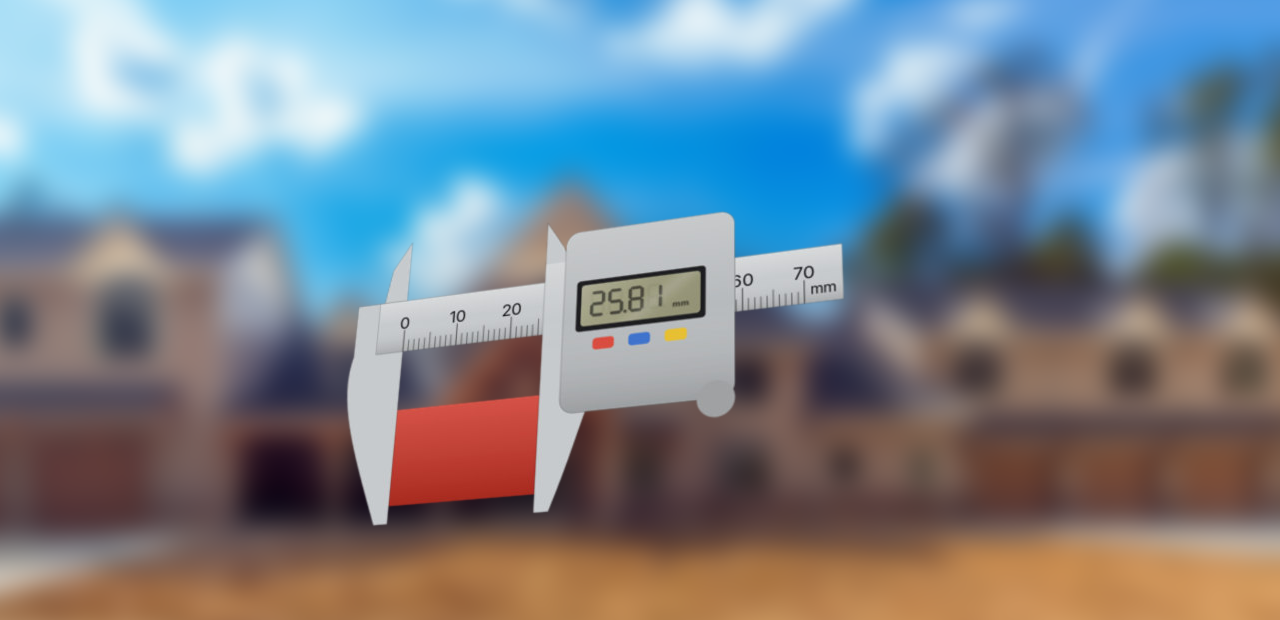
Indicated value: 25.81 mm
